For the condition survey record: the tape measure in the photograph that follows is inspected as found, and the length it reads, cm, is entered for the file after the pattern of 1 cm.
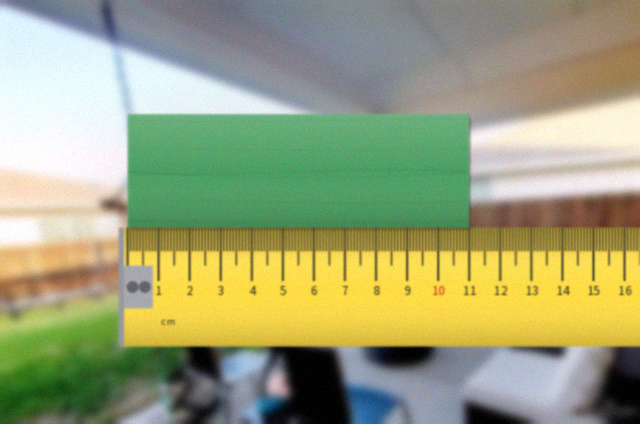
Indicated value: 11 cm
